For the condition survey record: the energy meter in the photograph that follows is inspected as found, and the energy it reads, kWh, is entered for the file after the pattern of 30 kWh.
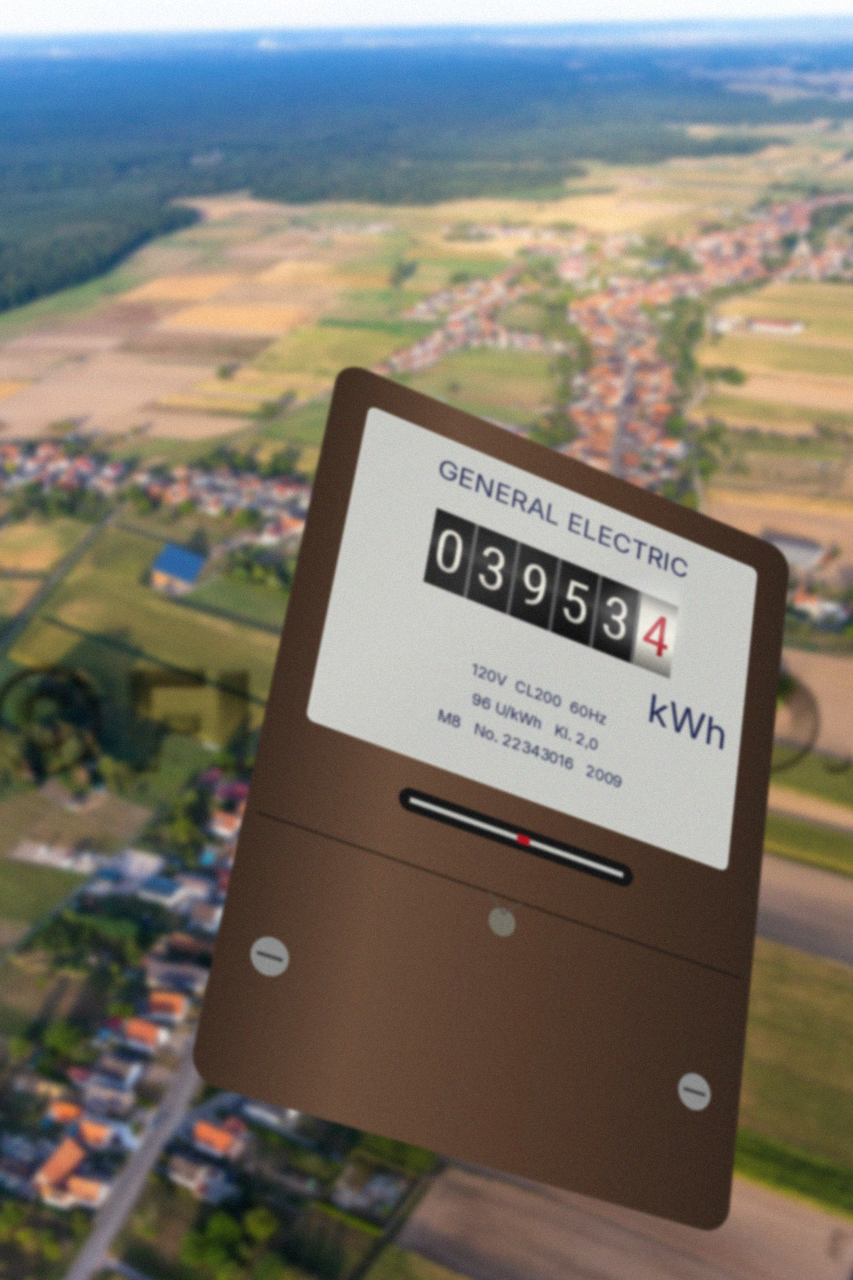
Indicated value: 3953.4 kWh
